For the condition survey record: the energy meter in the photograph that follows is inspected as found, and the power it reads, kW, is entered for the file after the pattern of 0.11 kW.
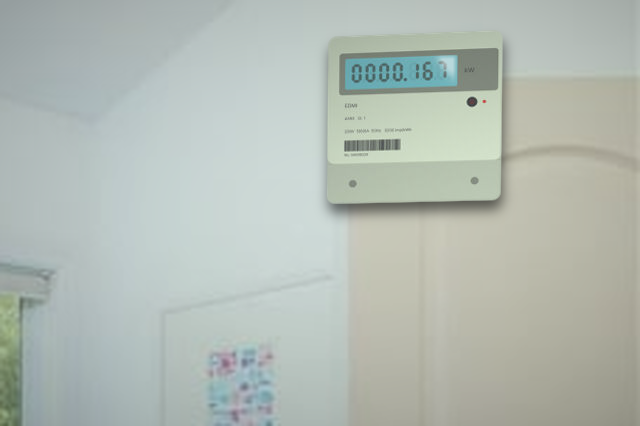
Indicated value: 0.167 kW
